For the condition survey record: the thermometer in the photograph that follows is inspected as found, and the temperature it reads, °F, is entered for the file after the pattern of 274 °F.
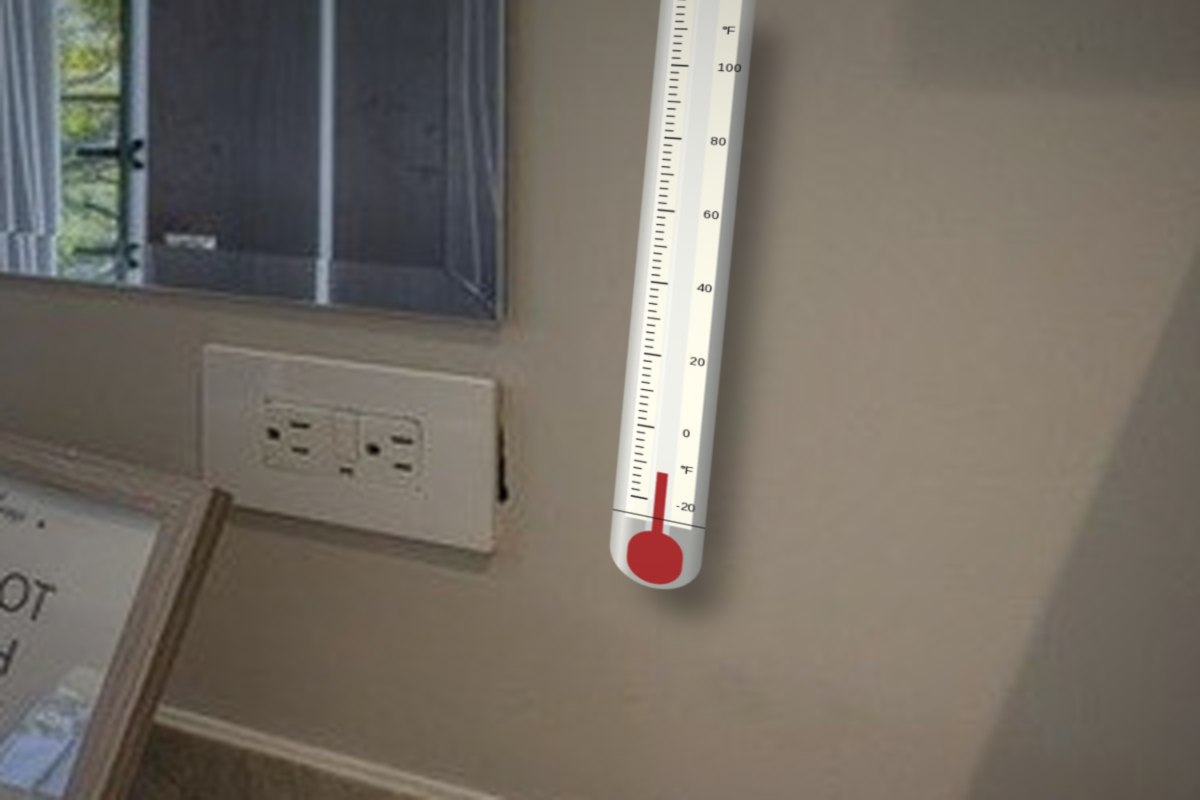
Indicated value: -12 °F
